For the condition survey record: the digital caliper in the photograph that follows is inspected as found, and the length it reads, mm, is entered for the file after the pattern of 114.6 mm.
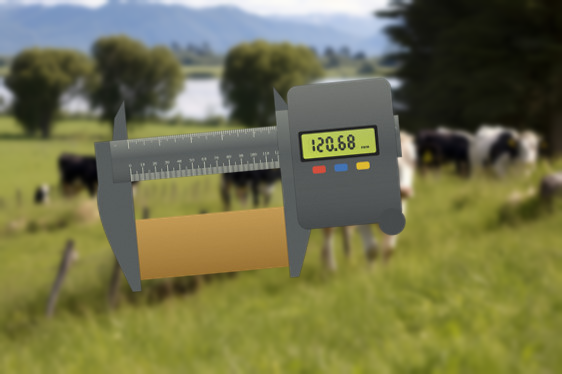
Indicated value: 120.68 mm
